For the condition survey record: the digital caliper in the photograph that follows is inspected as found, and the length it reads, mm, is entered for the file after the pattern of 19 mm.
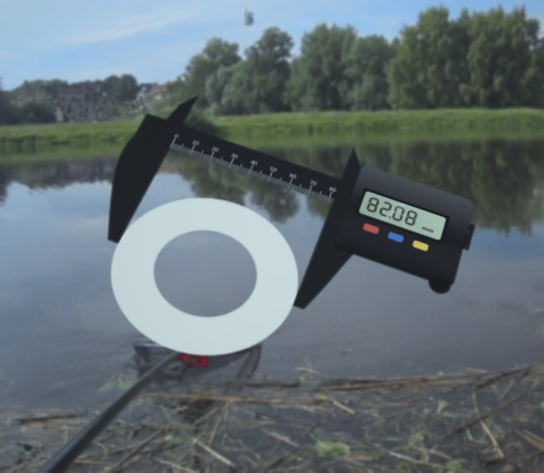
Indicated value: 82.08 mm
